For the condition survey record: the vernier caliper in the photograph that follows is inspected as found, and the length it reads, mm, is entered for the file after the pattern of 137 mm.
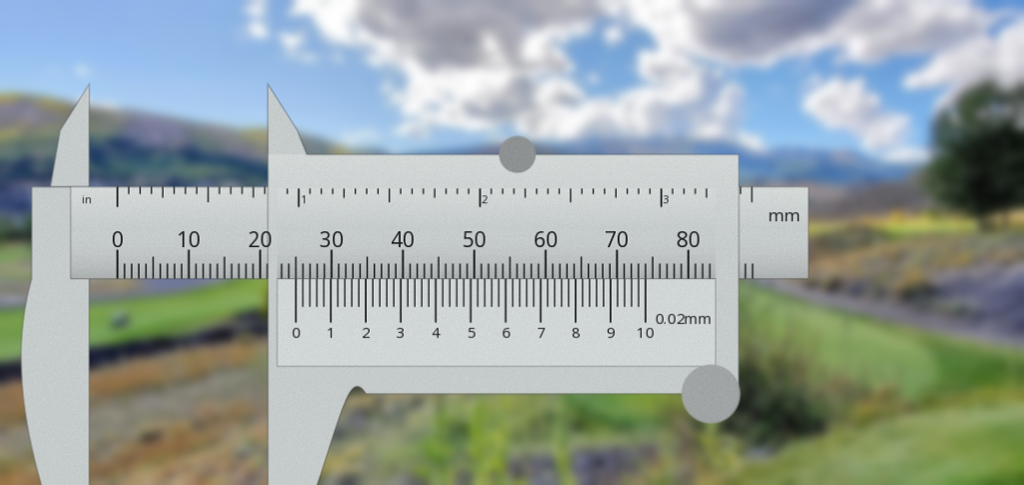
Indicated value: 25.0 mm
